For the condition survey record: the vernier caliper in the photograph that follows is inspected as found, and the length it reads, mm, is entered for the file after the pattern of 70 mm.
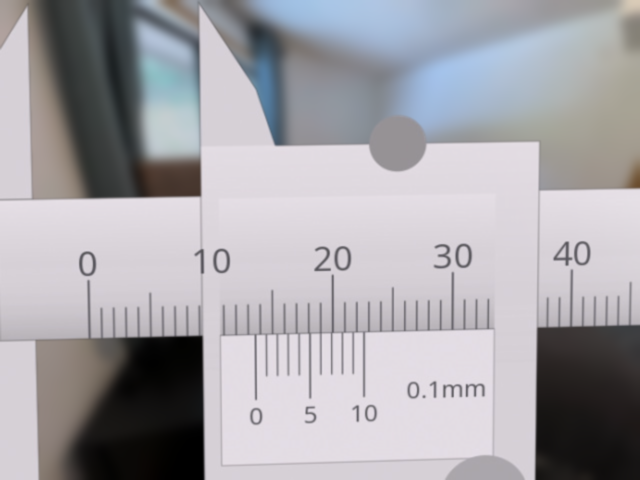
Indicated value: 13.6 mm
